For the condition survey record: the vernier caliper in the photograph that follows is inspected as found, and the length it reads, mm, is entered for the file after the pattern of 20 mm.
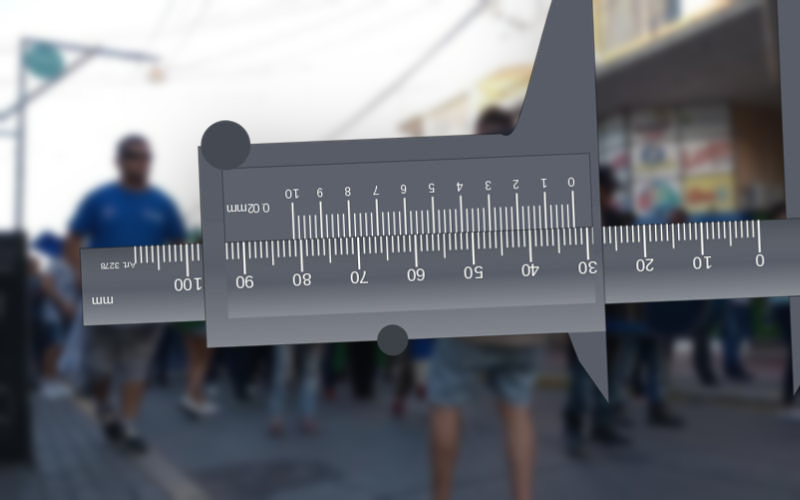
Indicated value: 32.2 mm
